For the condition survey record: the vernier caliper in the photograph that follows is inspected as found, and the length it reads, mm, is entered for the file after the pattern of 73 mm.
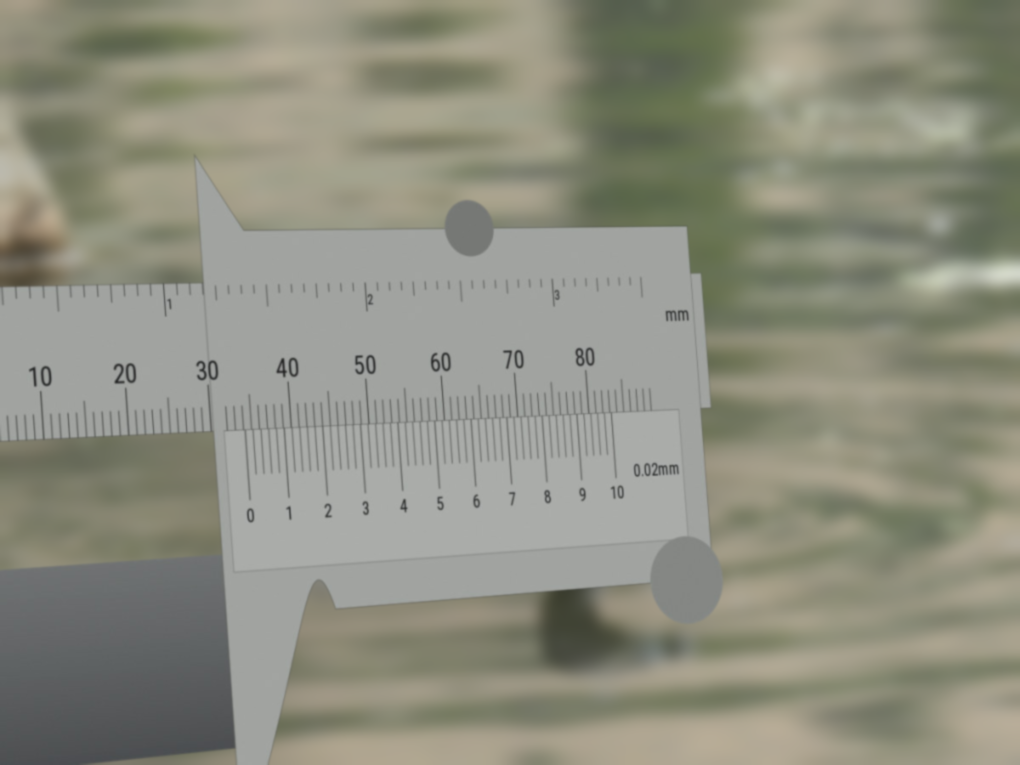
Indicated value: 34.2 mm
